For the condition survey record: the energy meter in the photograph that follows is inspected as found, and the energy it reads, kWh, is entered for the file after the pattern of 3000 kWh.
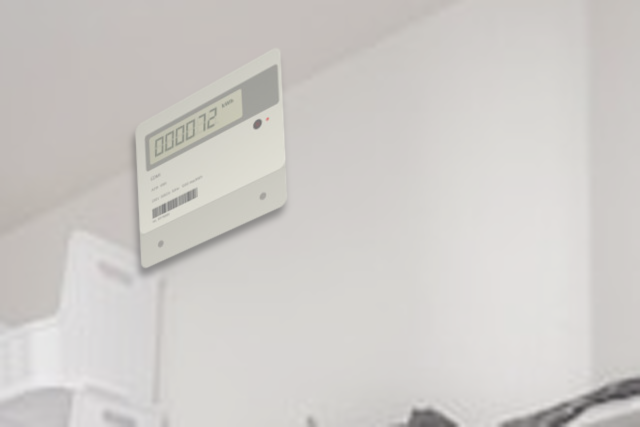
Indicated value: 72 kWh
